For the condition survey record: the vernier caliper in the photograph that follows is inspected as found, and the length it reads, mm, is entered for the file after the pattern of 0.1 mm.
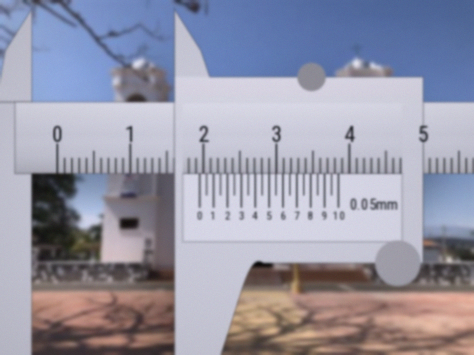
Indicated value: 19.5 mm
